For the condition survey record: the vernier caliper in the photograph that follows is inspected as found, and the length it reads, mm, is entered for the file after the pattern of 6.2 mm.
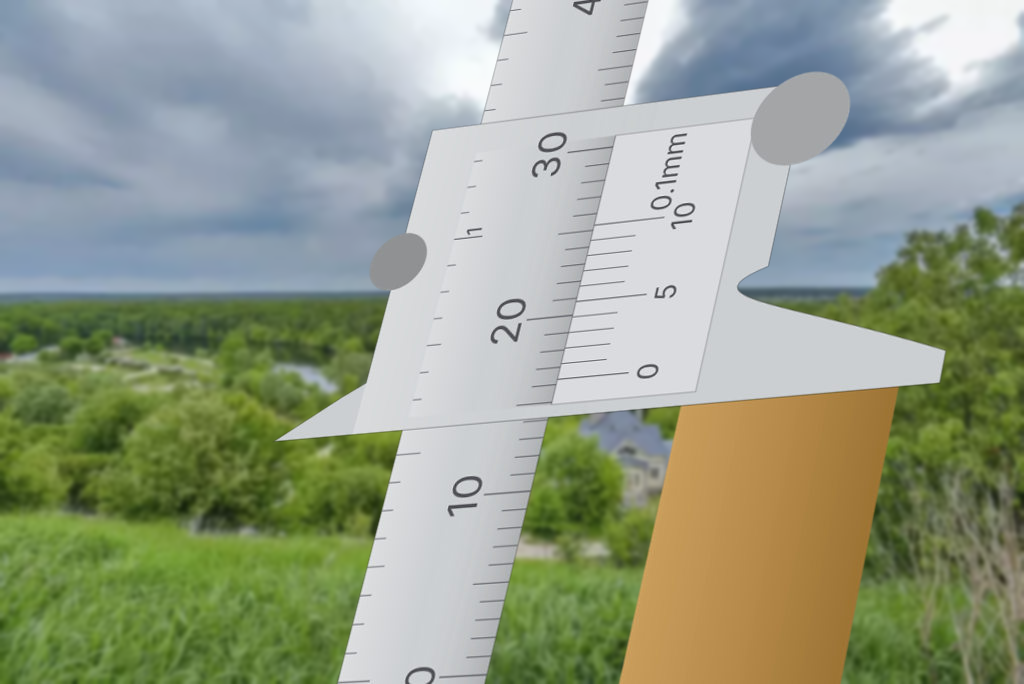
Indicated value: 16.3 mm
